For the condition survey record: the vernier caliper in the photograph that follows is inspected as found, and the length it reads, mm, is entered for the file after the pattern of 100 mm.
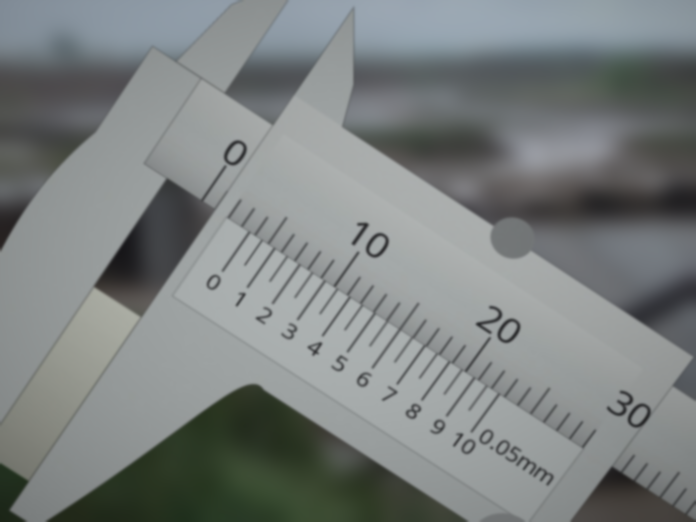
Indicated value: 3.6 mm
